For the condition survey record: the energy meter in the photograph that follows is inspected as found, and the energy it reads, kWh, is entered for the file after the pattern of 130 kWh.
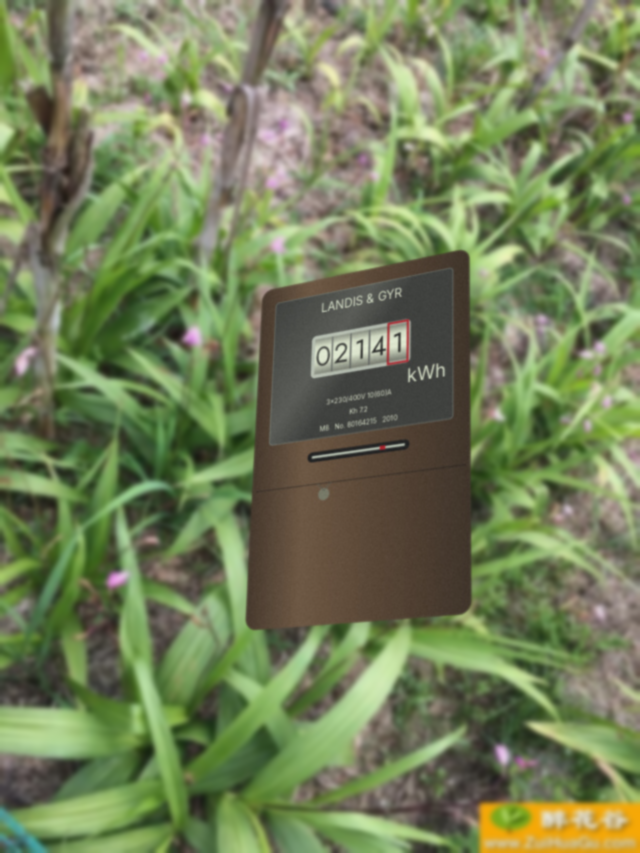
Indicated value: 214.1 kWh
